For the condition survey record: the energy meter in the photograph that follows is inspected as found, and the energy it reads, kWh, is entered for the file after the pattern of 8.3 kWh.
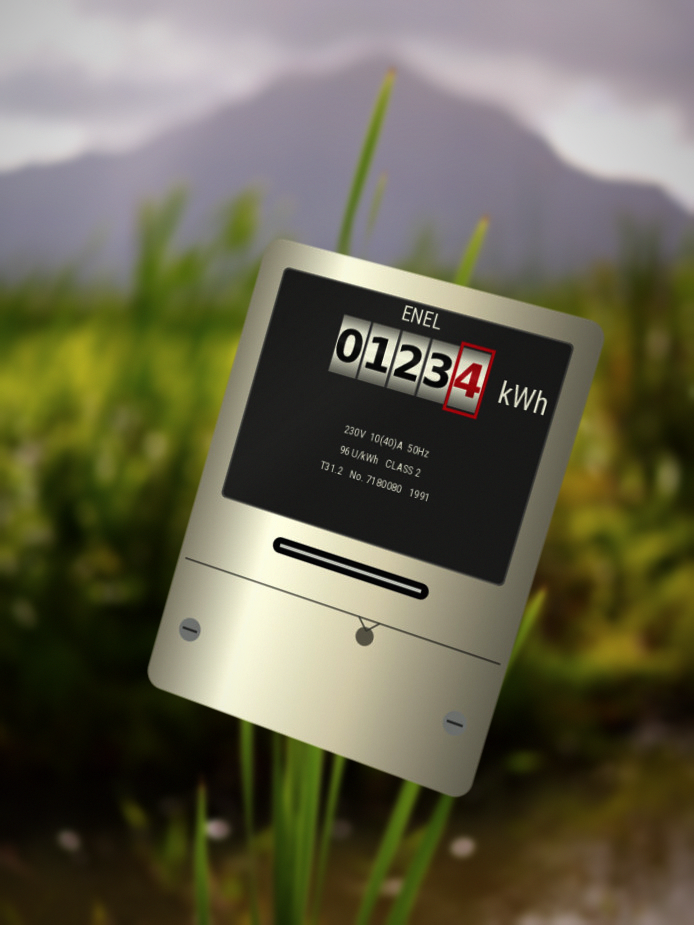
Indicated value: 123.4 kWh
